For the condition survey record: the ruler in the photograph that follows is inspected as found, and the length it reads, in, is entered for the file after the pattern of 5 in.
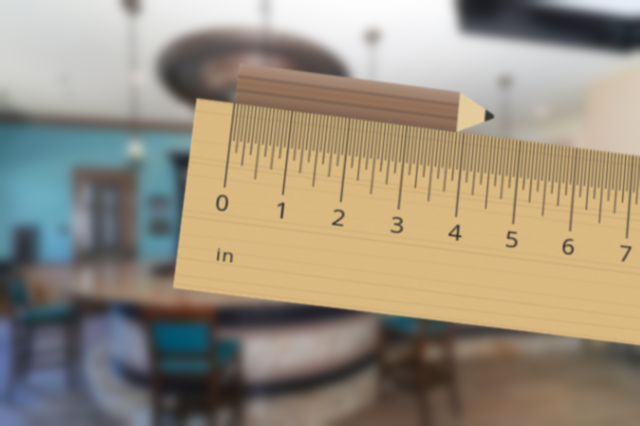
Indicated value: 4.5 in
